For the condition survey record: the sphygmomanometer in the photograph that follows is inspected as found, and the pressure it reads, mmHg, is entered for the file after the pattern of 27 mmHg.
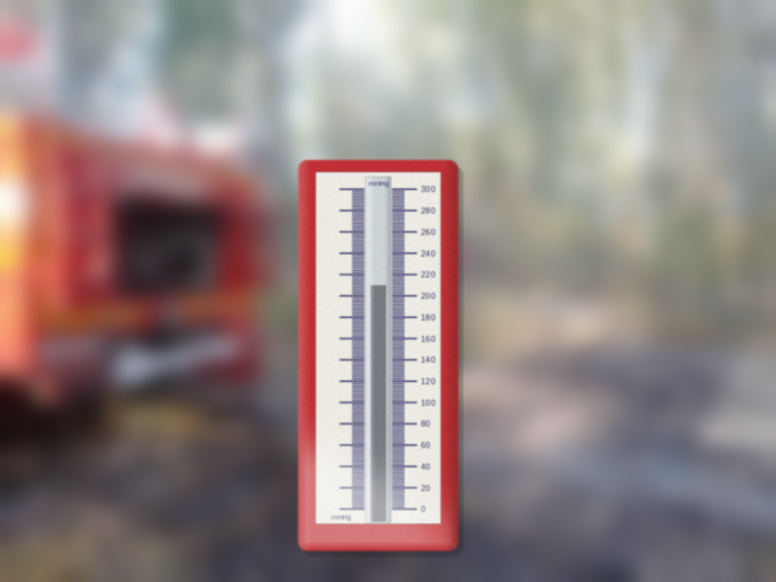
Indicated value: 210 mmHg
